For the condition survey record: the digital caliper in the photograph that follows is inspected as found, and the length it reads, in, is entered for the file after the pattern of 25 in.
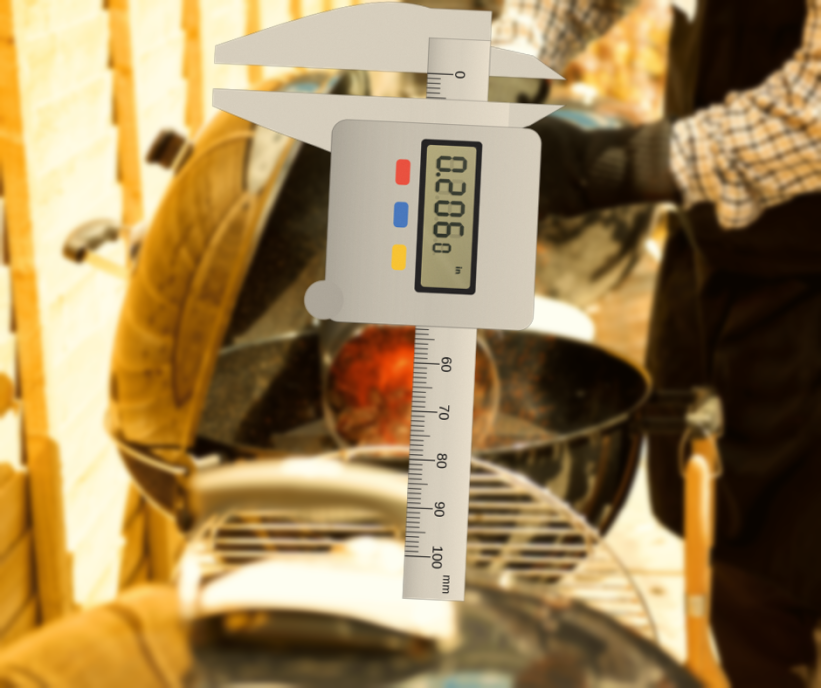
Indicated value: 0.2060 in
